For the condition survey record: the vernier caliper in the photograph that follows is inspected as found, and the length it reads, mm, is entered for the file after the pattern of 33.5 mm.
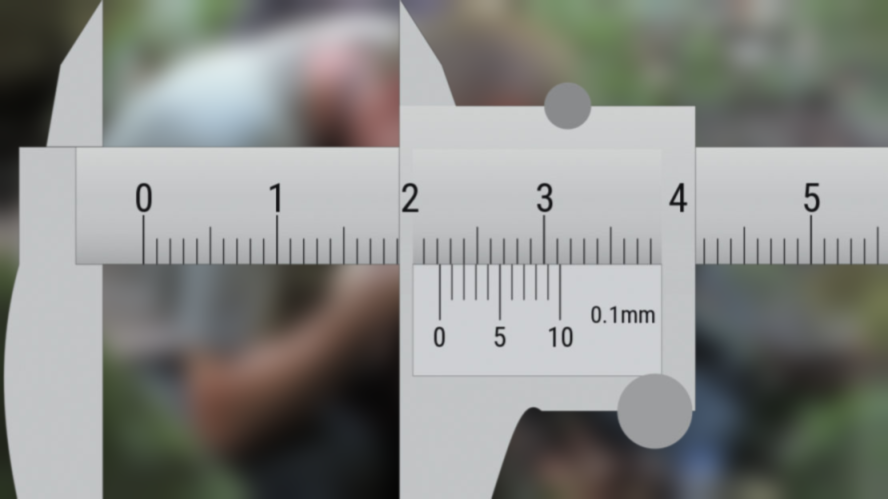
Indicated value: 22.2 mm
